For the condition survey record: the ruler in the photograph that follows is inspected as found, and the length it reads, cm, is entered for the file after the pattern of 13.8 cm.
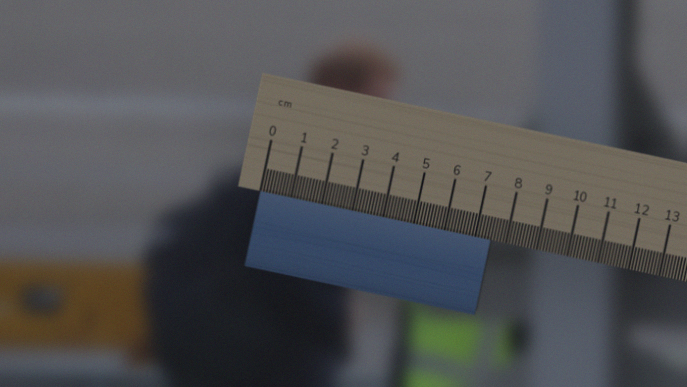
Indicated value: 7.5 cm
